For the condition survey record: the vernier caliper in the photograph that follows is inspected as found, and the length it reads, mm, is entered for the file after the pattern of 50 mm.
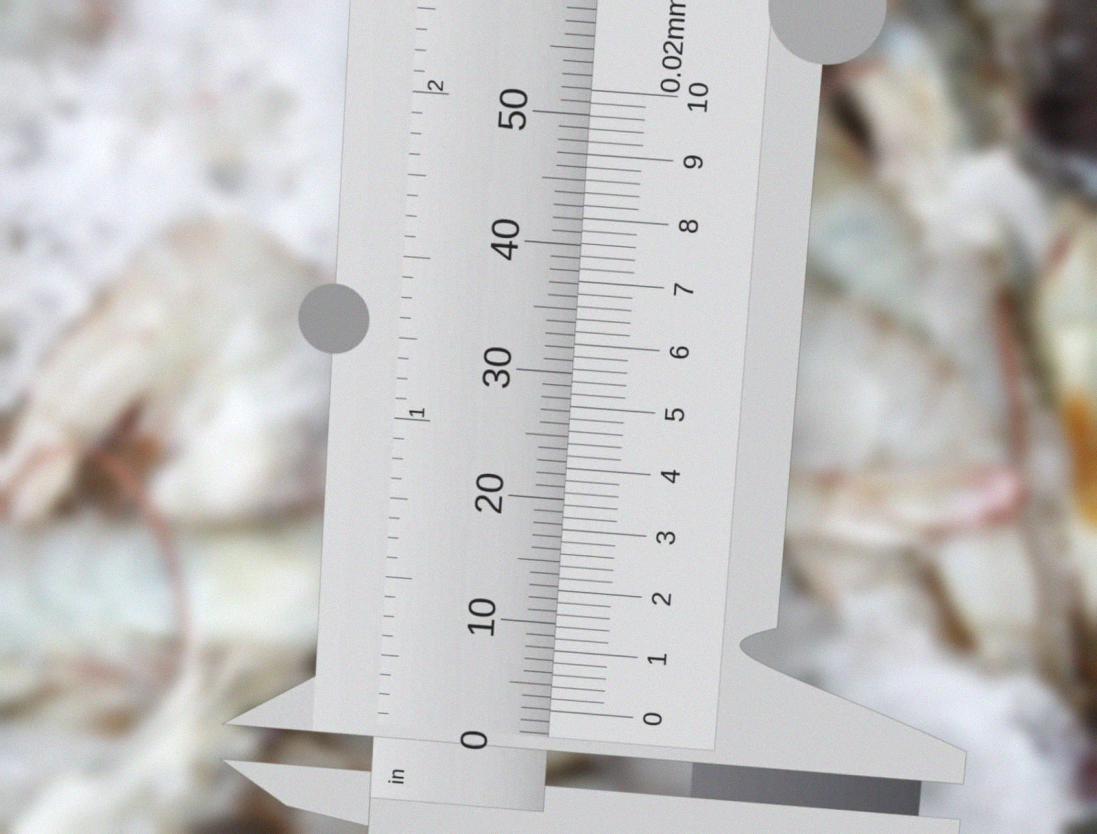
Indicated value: 2.9 mm
